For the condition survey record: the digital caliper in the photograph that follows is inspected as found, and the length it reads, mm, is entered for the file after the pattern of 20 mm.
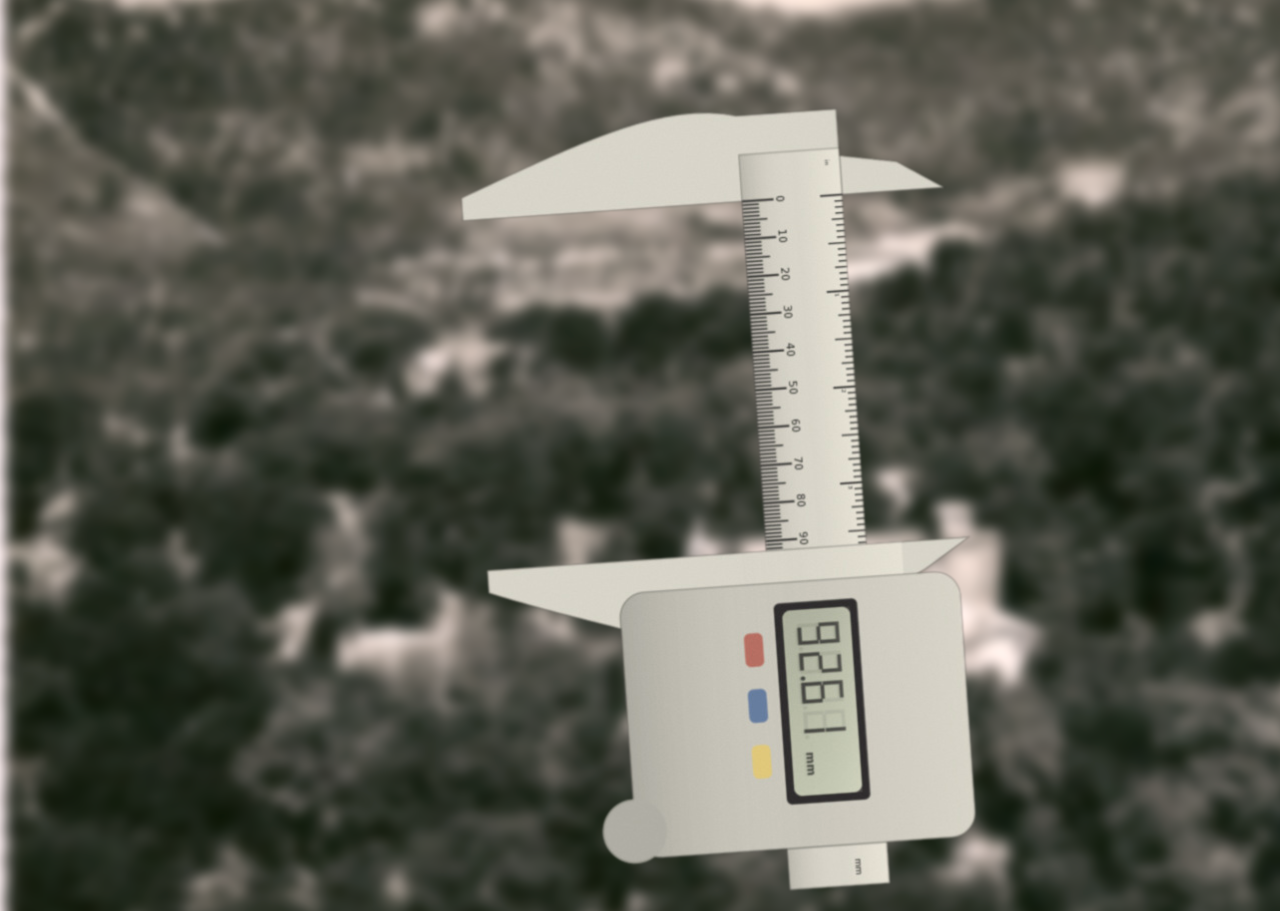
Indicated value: 92.61 mm
